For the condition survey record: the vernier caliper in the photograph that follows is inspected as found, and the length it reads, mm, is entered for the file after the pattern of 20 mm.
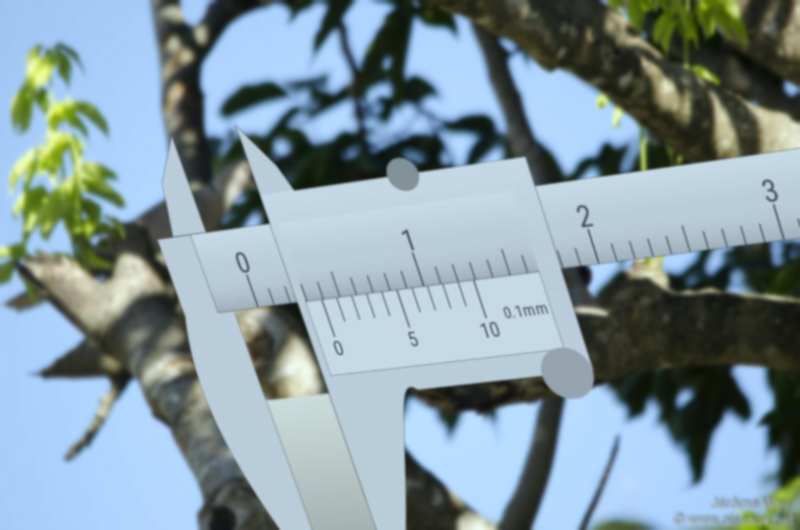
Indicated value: 3.9 mm
